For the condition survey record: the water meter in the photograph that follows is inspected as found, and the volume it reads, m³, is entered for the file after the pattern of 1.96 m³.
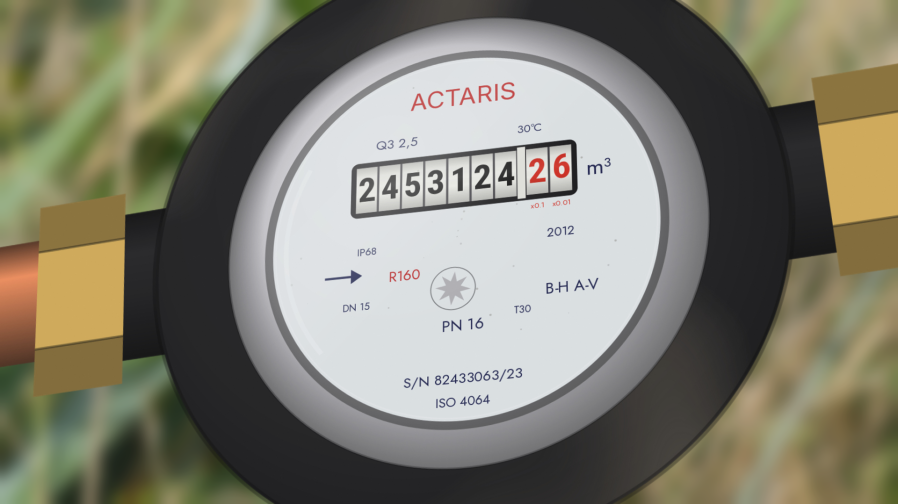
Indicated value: 2453124.26 m³
